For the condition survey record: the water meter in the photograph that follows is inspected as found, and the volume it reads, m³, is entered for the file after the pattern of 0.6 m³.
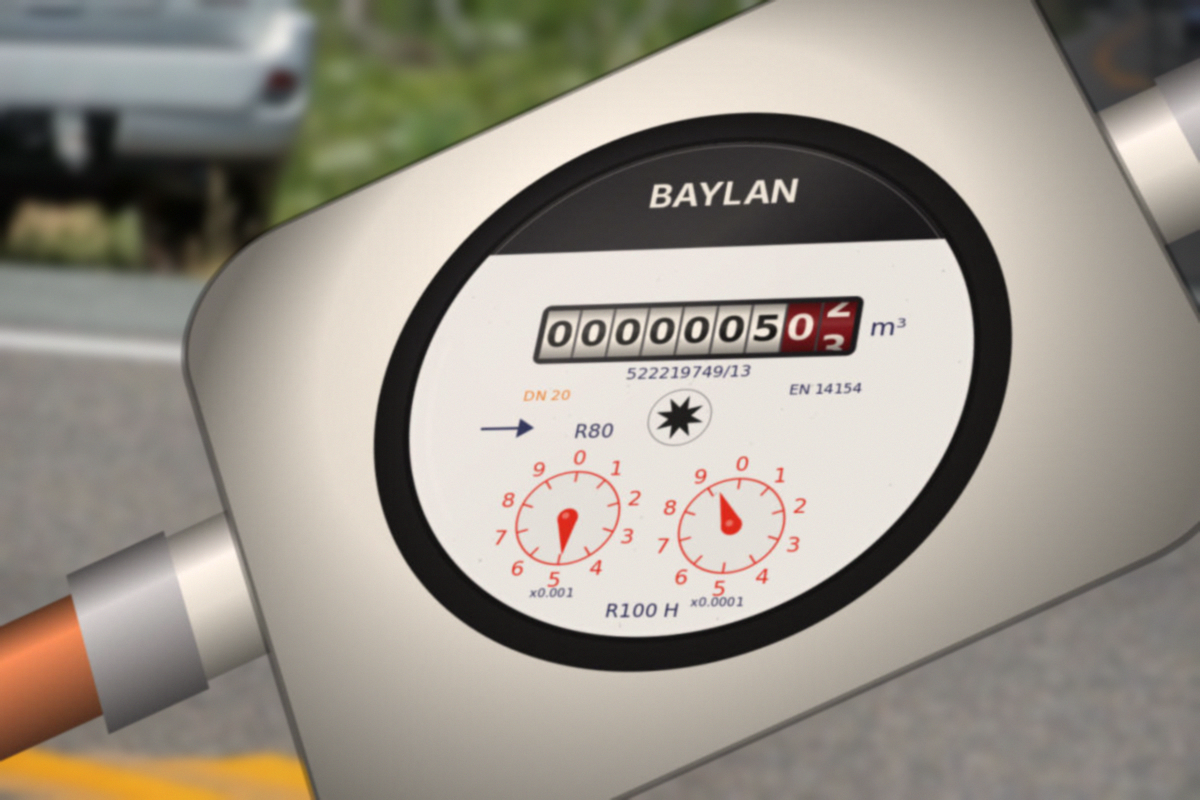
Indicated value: 5.0249 m³
